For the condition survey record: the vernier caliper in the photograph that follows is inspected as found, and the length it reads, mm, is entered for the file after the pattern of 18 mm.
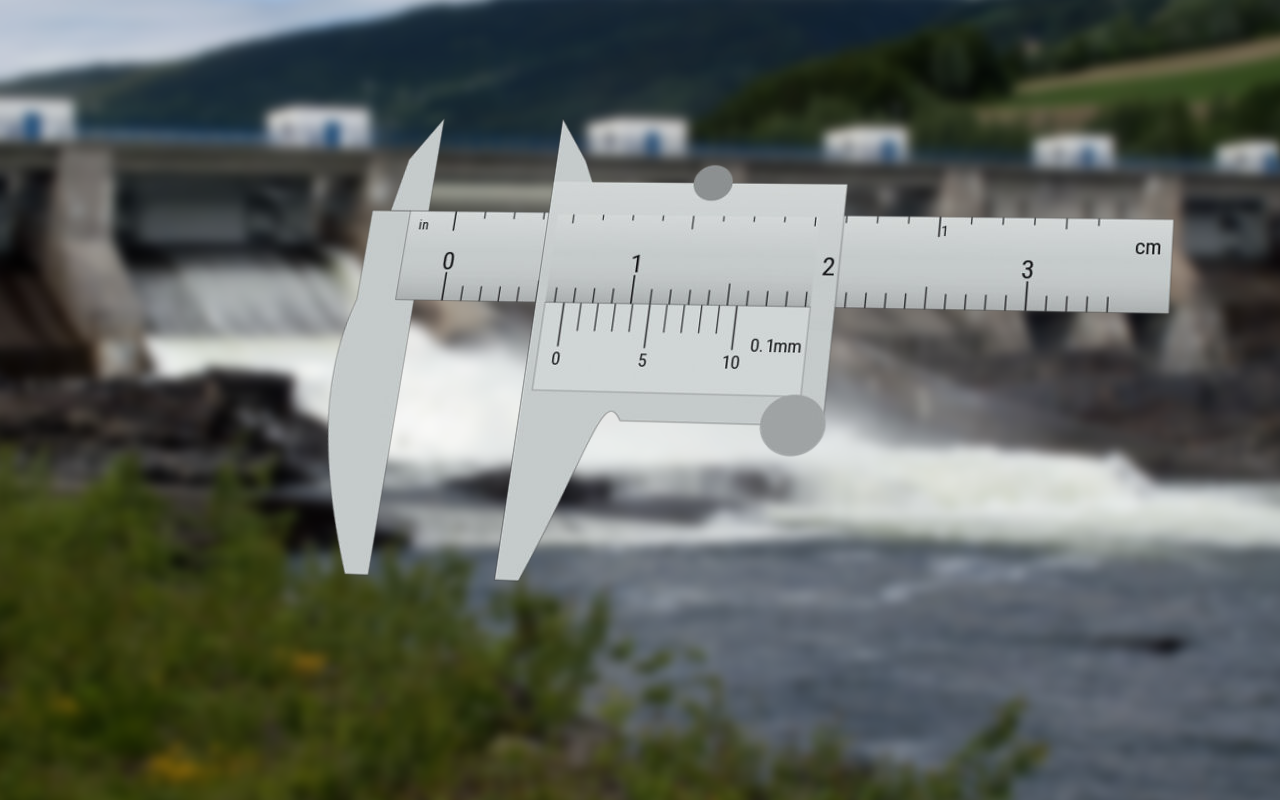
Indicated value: 6.5 mm
